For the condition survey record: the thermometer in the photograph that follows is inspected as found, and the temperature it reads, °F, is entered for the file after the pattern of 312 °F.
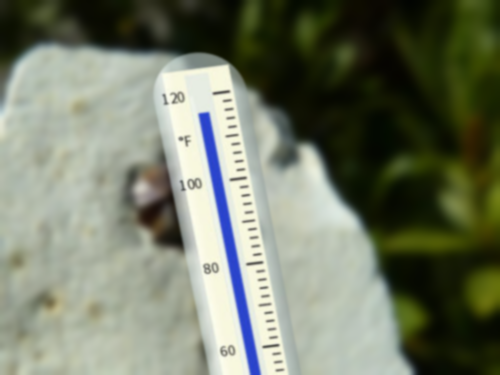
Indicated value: 116 °F
